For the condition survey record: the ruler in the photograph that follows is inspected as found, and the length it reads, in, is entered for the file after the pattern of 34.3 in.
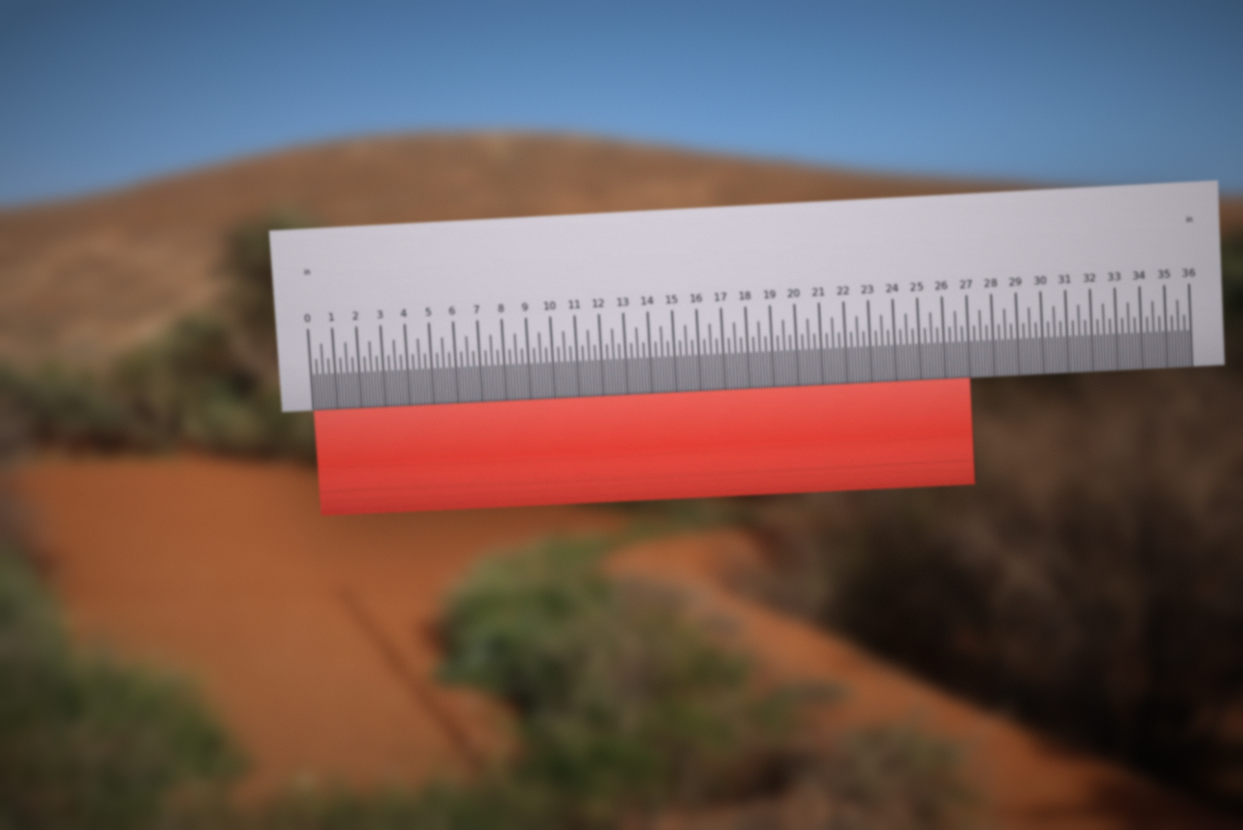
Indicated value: 27 in
